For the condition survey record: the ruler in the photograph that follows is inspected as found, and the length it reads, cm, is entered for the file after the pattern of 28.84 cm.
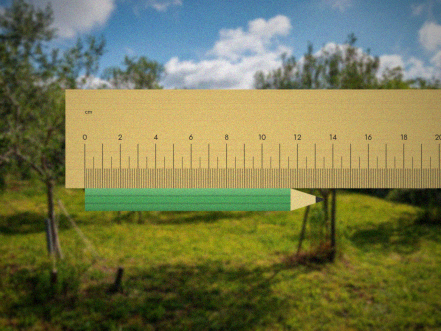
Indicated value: 13.5 cm
